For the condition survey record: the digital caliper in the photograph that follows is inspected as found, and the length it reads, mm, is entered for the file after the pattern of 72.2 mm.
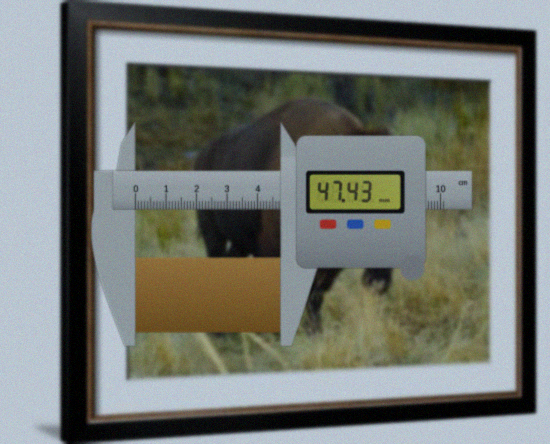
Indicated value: 47.43 mm
